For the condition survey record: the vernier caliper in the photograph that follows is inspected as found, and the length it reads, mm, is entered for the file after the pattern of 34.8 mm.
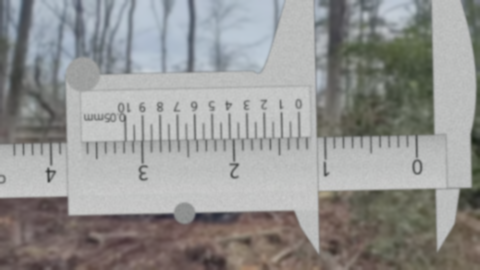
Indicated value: 12.8 mm
